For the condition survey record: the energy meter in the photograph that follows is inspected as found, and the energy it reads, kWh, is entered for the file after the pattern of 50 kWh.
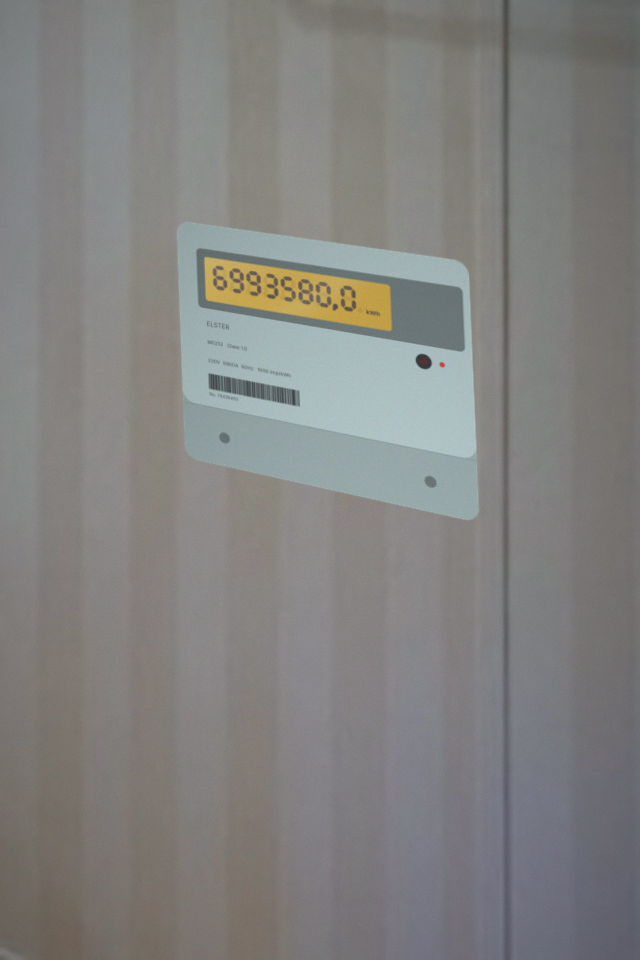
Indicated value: 6993580.0 kWh
